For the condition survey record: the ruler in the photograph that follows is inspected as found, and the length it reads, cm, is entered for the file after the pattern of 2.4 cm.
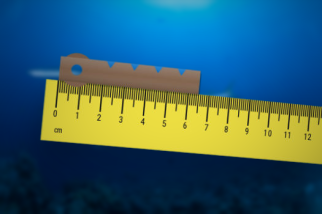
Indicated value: 6.5 cm
